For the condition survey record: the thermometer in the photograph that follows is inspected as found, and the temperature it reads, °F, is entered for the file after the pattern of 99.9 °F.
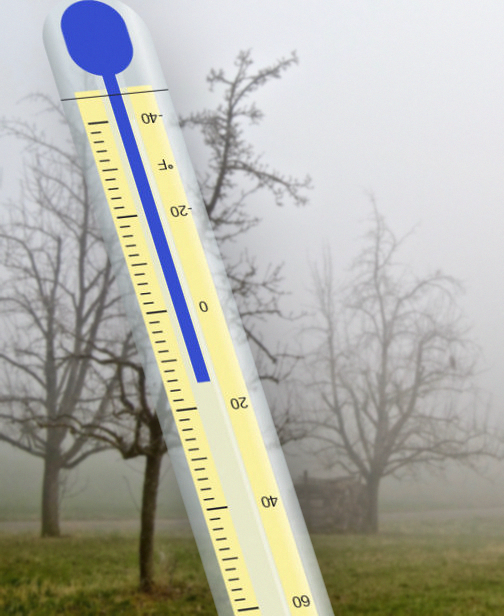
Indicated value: 15 °F
